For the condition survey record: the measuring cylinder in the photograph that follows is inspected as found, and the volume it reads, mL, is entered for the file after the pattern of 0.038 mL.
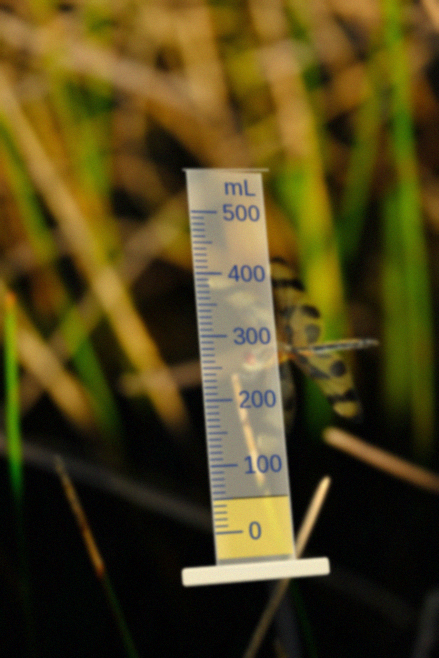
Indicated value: 50 mL
